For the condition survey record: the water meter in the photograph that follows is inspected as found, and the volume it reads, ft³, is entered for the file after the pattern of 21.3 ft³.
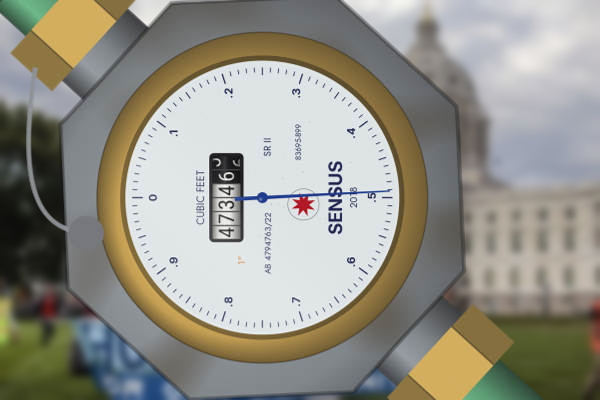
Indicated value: 473465.49 ft³
